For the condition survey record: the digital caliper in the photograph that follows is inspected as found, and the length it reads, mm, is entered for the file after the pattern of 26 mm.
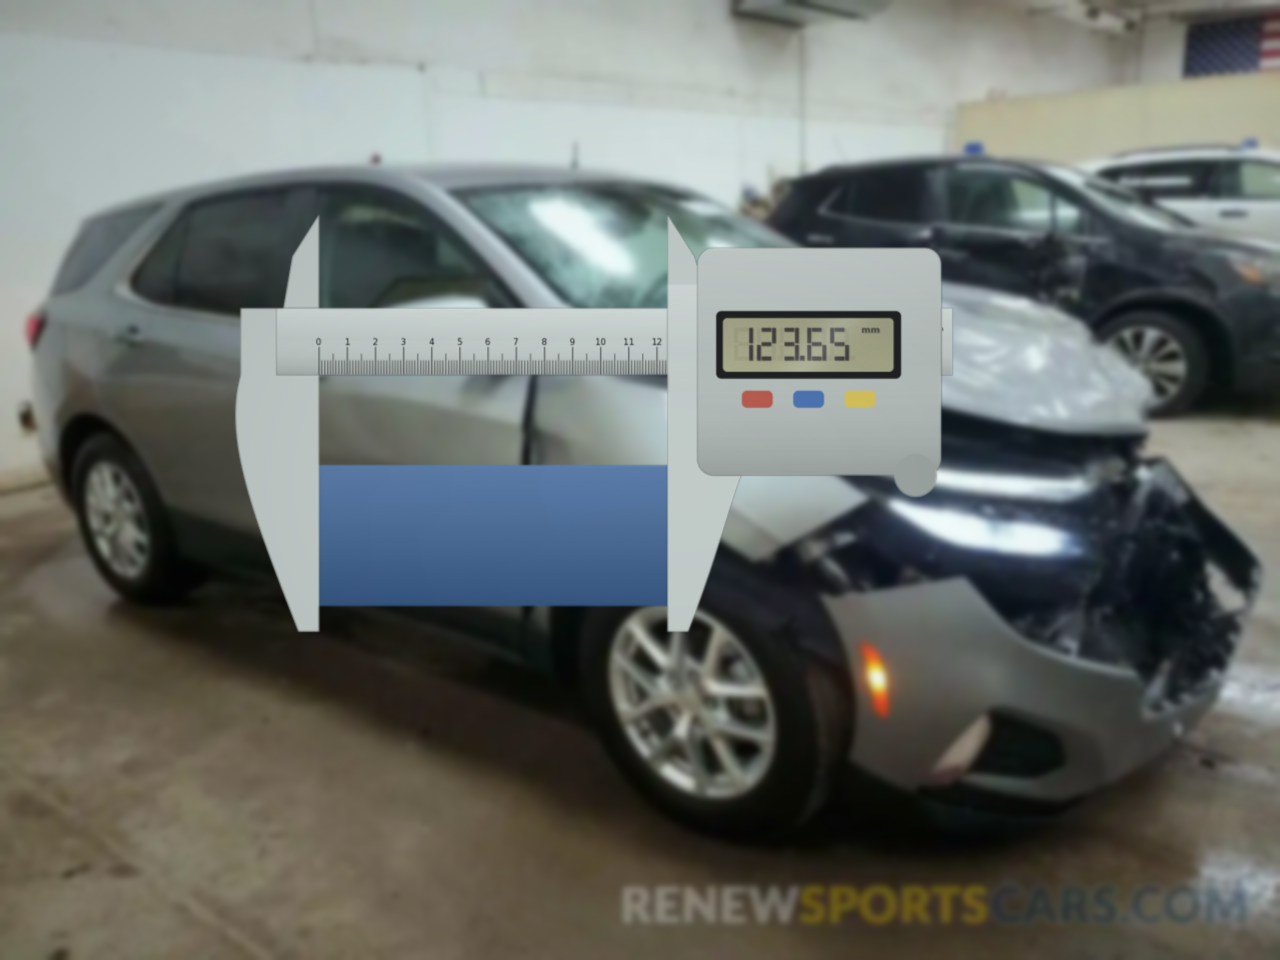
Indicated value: 123.65 mm
